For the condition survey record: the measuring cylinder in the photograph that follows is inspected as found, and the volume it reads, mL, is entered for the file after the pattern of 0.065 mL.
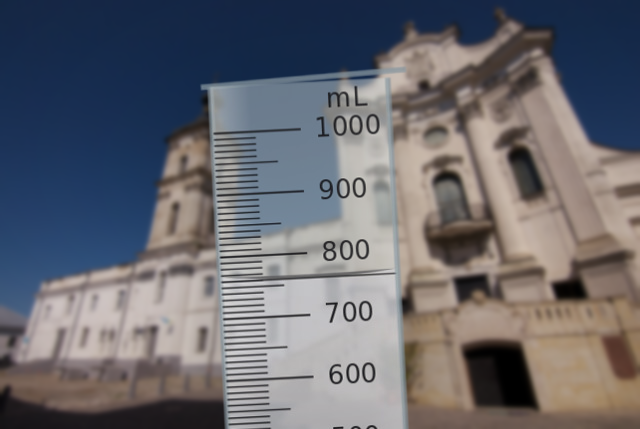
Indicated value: 760 mL
